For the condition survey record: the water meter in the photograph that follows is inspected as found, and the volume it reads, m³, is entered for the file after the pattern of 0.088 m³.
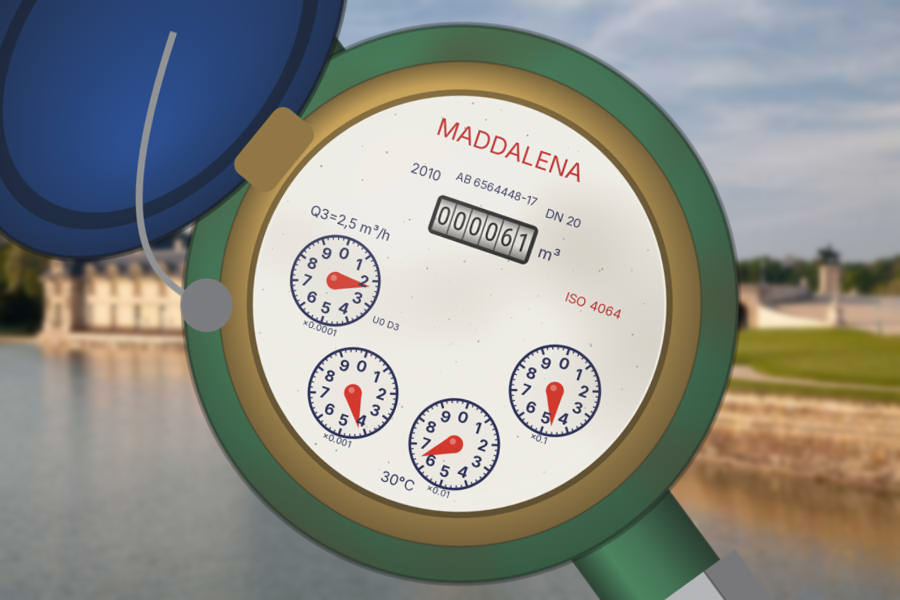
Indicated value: 61.4642 m³
